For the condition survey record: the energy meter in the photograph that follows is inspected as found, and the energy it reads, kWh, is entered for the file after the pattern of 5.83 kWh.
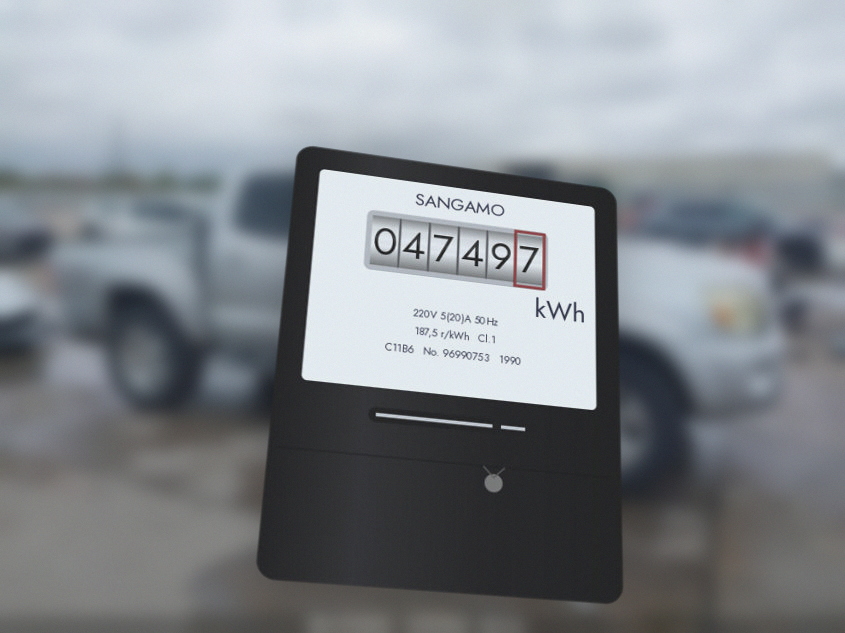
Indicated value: 4749.7 kWh
